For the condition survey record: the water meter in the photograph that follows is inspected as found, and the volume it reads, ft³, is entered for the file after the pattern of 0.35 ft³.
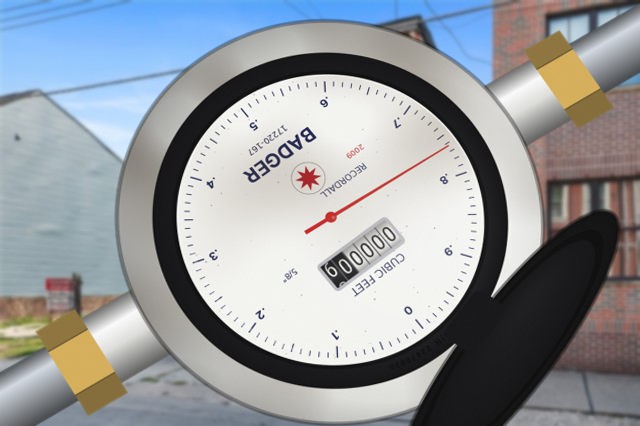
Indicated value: 8.76 ft³
